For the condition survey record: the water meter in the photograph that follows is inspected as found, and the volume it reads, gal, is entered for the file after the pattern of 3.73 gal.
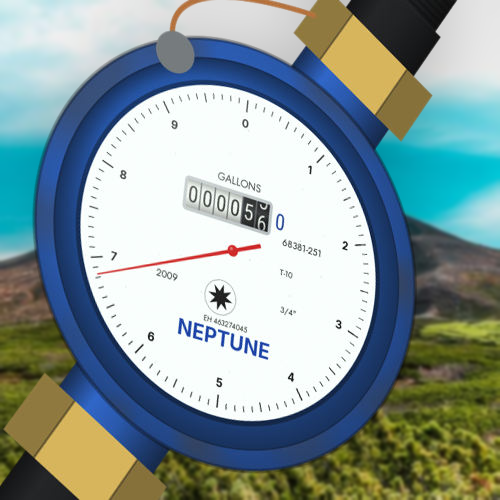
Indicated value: 556.8 gal
